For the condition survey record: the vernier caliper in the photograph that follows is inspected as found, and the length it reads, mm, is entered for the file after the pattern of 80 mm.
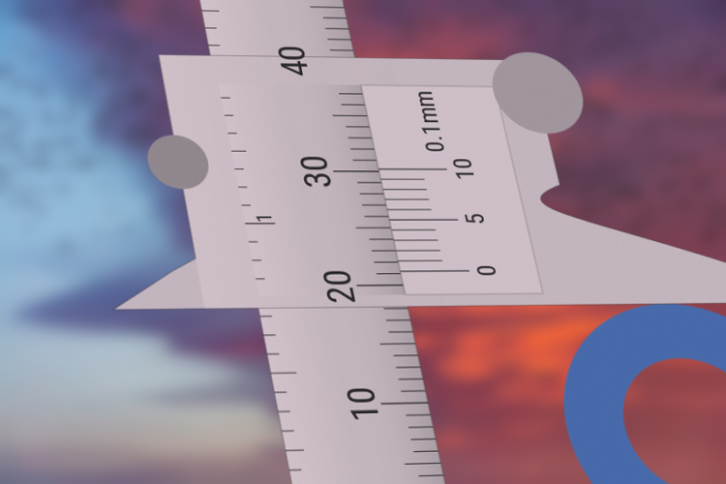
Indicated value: 21.2 mm
